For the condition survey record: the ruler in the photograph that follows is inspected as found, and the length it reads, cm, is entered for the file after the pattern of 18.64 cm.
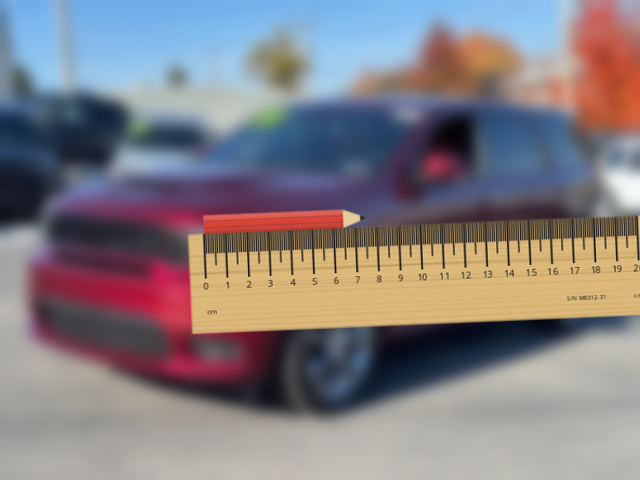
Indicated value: 7.5 cm
